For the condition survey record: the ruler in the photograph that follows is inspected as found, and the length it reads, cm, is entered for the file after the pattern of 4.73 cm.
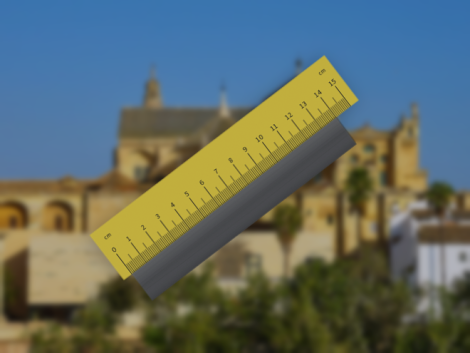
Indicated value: 14 cm
